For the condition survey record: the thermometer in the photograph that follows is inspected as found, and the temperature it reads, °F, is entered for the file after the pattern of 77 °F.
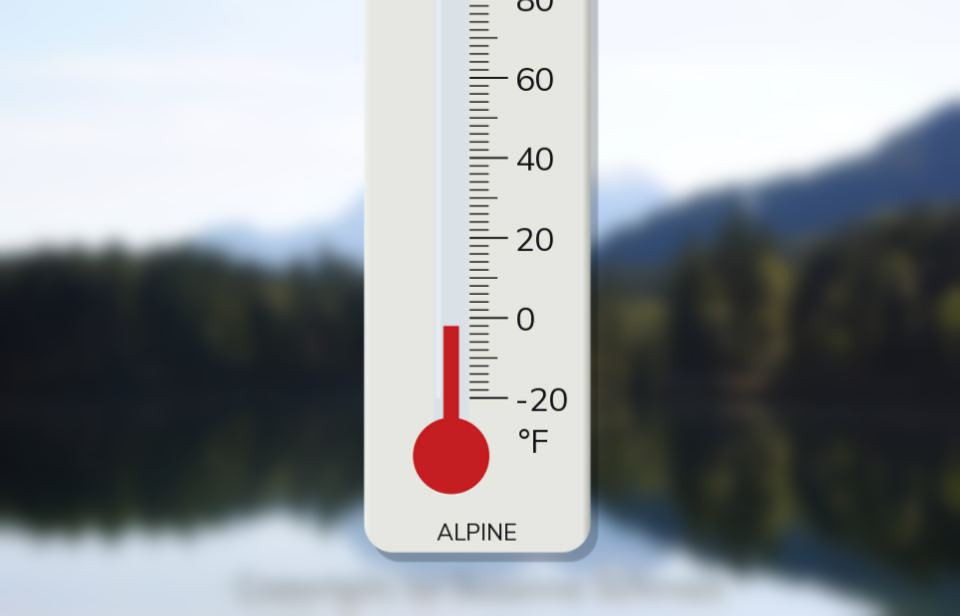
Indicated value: -2 °F
